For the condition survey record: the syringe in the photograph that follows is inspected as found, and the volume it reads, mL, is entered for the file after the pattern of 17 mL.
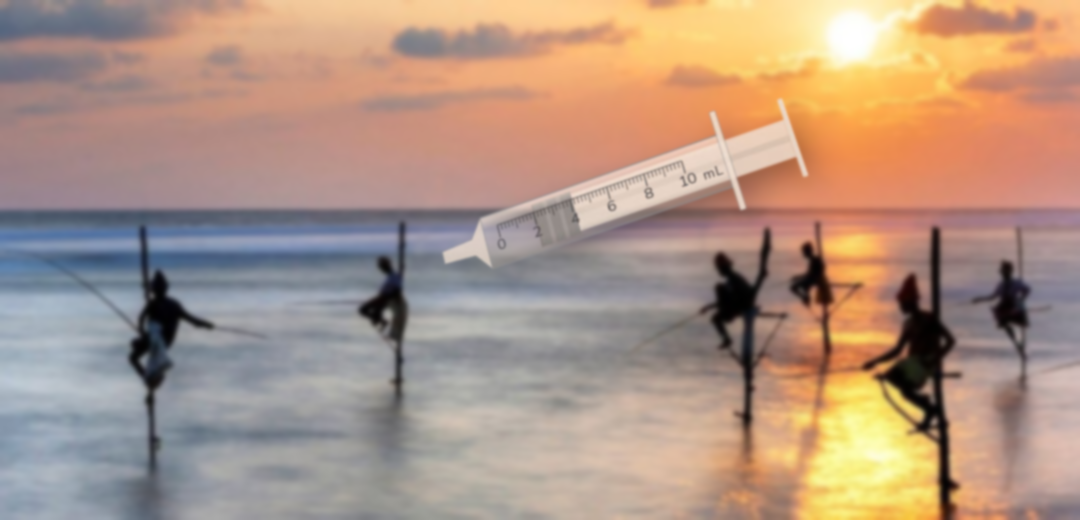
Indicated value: 2 mL
